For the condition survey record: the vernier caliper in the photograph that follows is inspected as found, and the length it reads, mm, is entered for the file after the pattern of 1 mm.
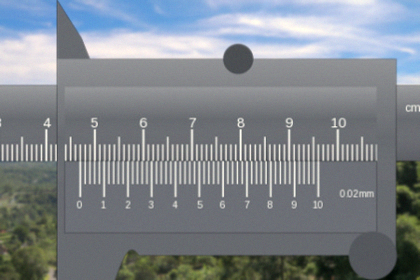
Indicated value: 47.0 mm
